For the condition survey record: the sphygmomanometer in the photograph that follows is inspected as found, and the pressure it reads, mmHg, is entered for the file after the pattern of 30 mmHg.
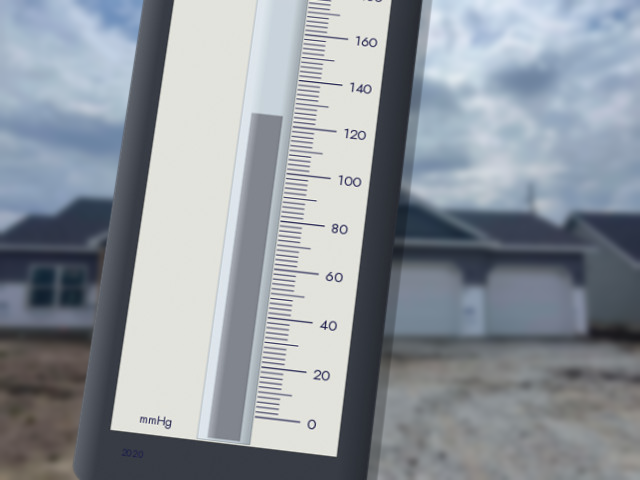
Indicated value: 124 mmHg
